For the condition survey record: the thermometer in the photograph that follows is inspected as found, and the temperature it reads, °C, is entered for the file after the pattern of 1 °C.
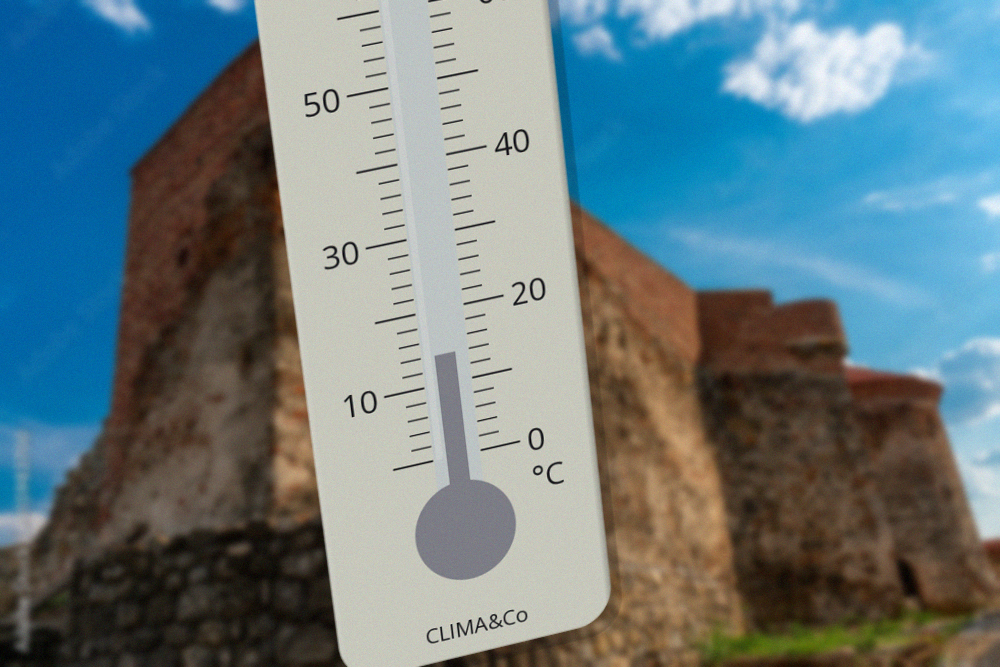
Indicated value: 14 °C
